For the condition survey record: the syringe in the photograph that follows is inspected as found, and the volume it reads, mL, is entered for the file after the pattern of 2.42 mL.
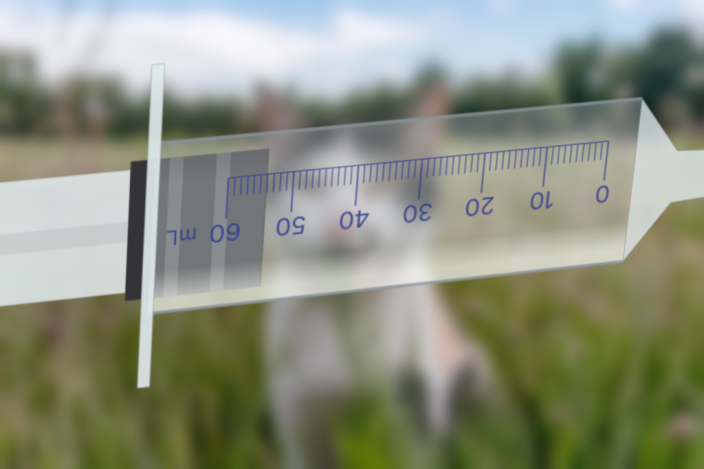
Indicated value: 54 mL
